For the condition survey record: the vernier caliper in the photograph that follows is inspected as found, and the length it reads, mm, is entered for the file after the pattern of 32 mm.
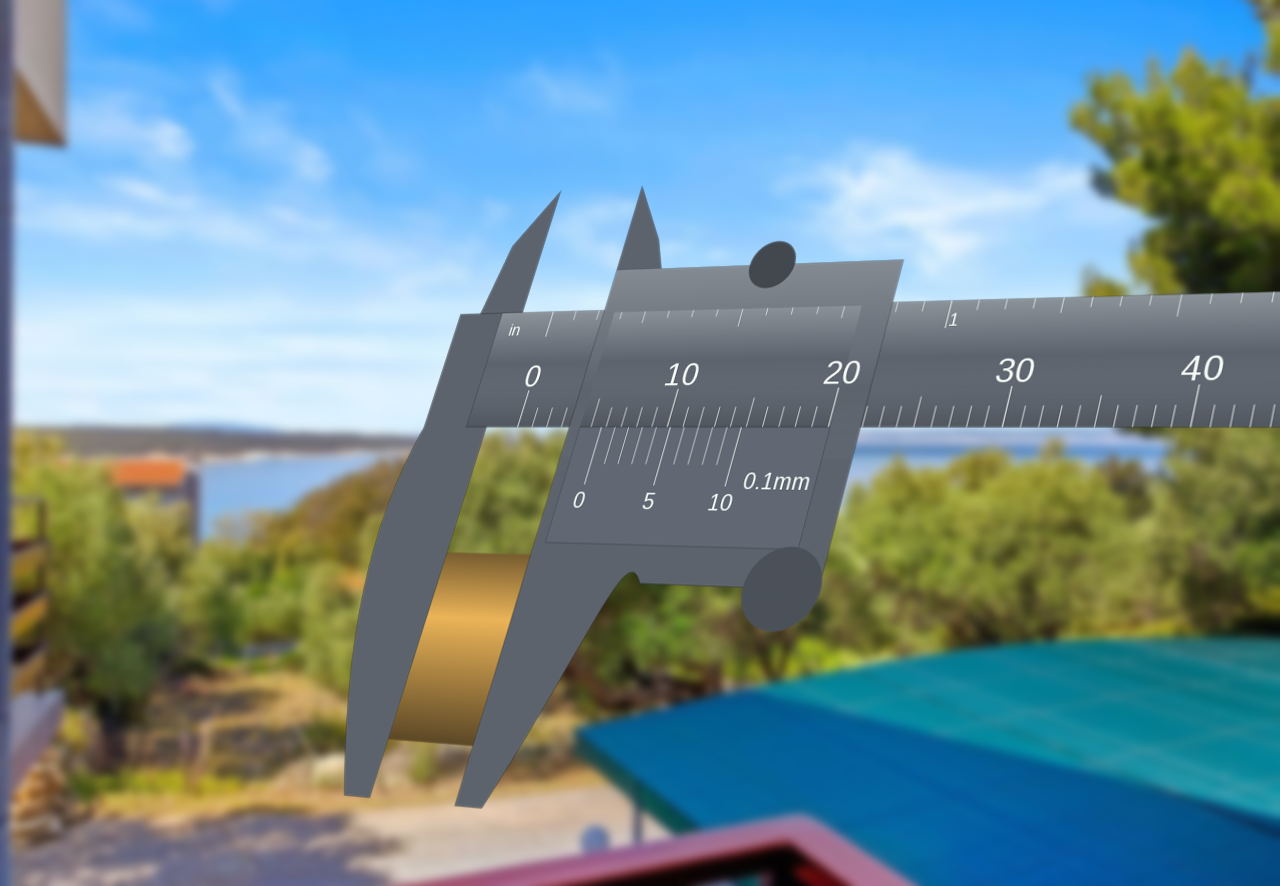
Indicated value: 5.7 mm
